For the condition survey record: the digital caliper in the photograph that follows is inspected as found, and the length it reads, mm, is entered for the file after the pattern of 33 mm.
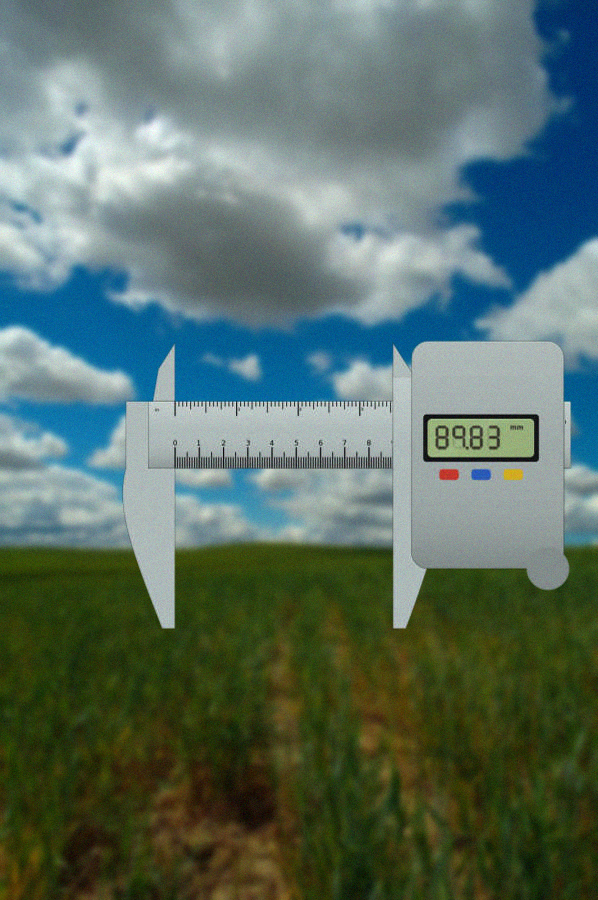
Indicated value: 89.83 mm
